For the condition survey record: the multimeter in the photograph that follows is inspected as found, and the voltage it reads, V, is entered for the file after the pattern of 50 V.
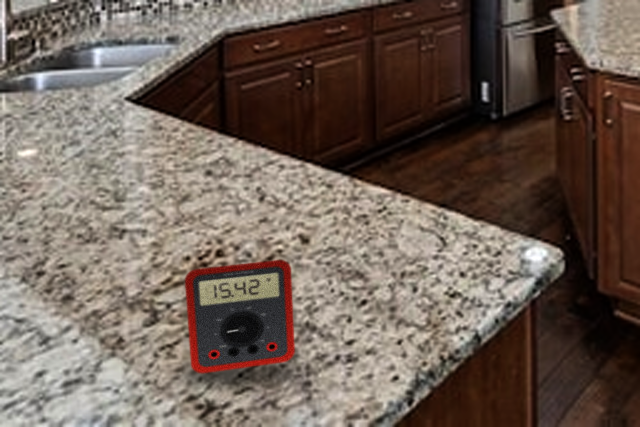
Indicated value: 15.42 V
